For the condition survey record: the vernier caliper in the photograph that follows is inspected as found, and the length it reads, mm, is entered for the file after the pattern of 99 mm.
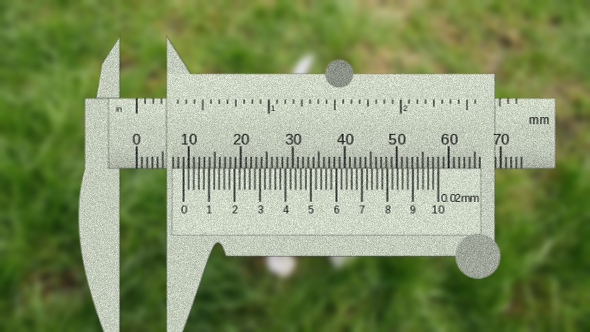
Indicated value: 9.0 mm
